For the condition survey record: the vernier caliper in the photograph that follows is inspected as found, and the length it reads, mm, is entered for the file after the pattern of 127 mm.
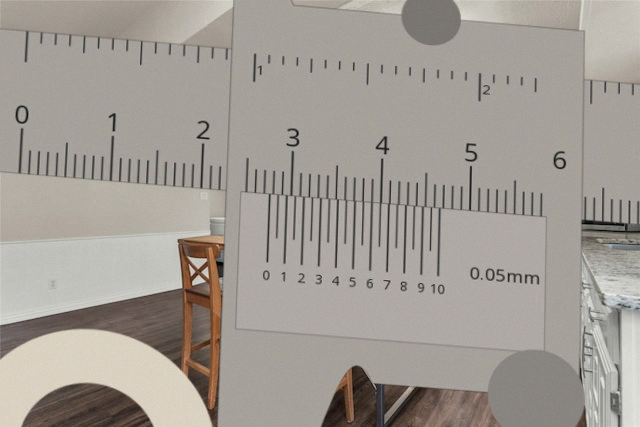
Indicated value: 27.6 mm
